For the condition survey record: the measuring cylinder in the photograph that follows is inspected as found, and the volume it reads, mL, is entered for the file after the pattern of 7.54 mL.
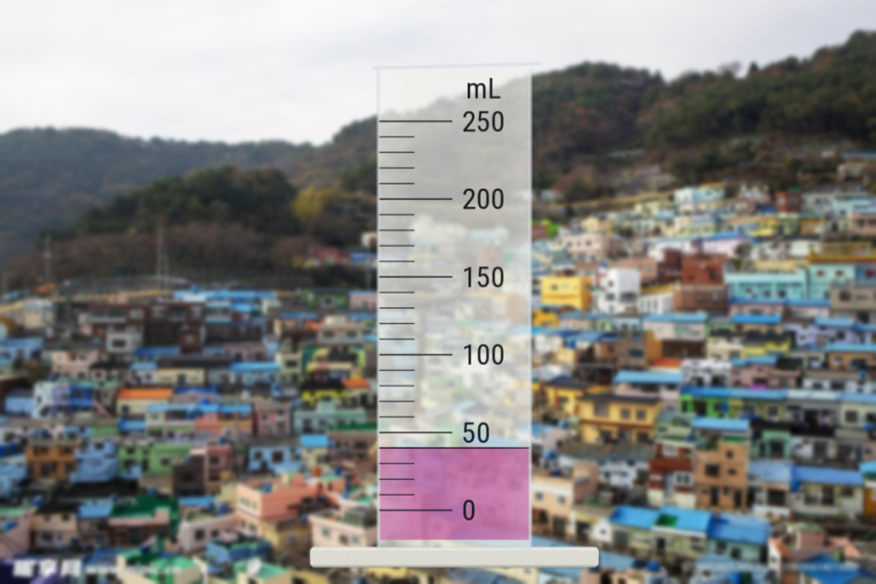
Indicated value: 40 mL
